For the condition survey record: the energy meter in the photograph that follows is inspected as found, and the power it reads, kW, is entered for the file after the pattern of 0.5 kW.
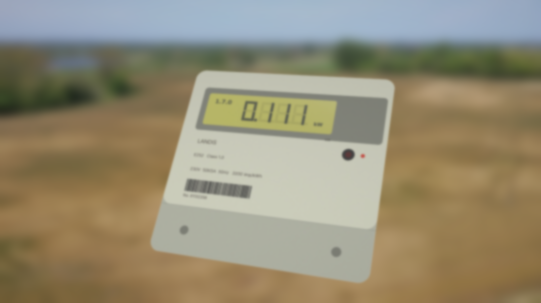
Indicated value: 0.111 kW
